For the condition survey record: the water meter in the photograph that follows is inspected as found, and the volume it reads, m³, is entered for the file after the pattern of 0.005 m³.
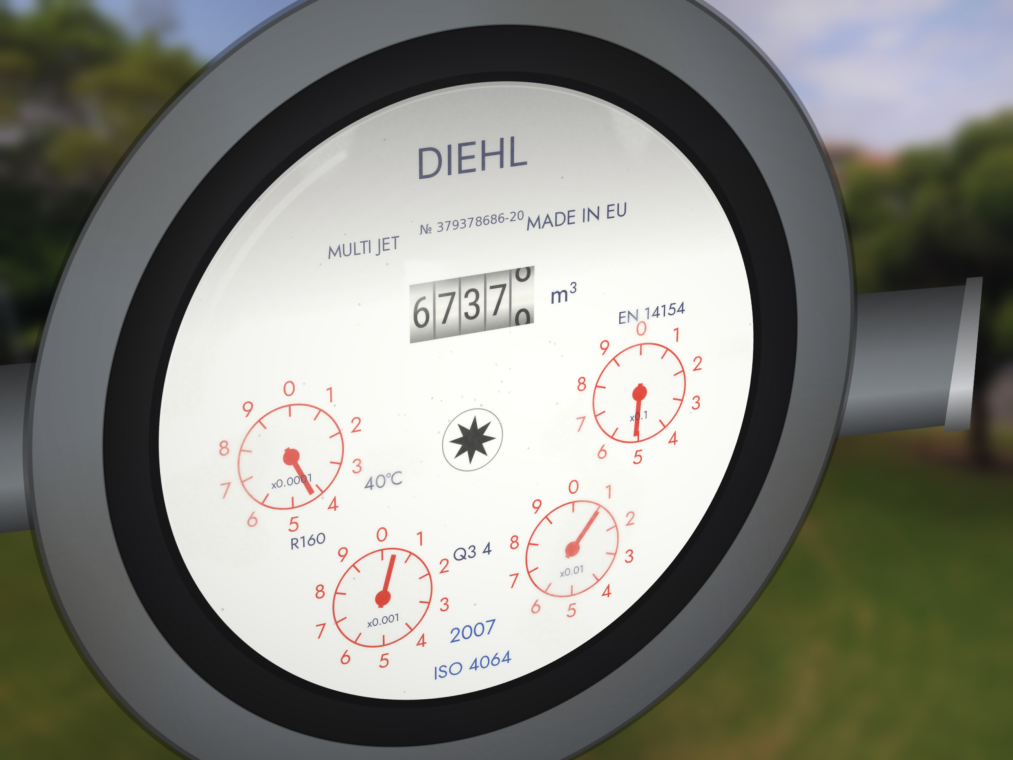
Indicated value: 67378.5104 m³
